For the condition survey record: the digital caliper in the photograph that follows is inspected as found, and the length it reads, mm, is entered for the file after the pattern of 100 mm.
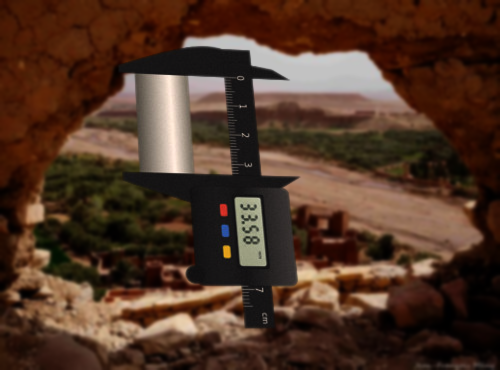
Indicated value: 33.58 mm
